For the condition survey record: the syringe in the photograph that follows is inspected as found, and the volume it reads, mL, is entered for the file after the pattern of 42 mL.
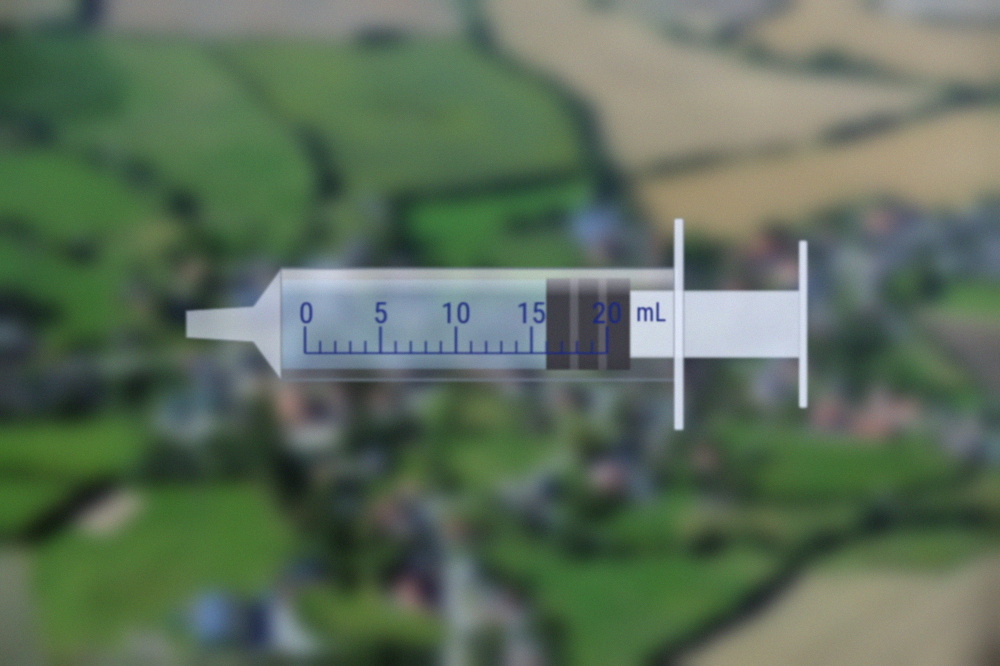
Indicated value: 16 mL
